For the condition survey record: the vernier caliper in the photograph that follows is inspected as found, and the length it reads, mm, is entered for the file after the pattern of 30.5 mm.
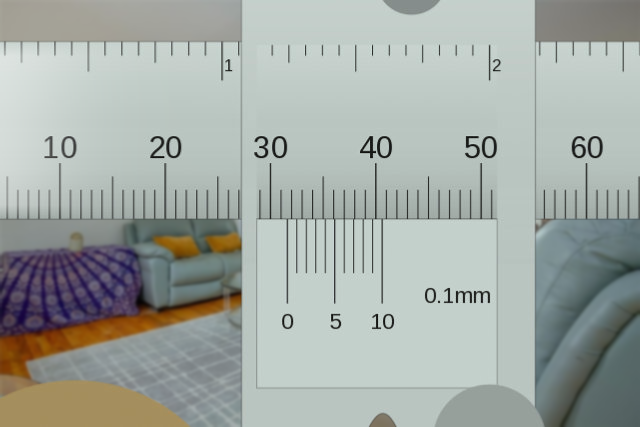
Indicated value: 31.6 mm
